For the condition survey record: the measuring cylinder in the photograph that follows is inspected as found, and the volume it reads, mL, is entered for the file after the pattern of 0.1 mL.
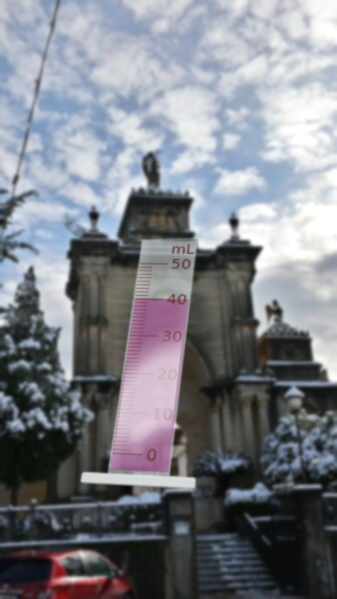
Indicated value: 40 mL
